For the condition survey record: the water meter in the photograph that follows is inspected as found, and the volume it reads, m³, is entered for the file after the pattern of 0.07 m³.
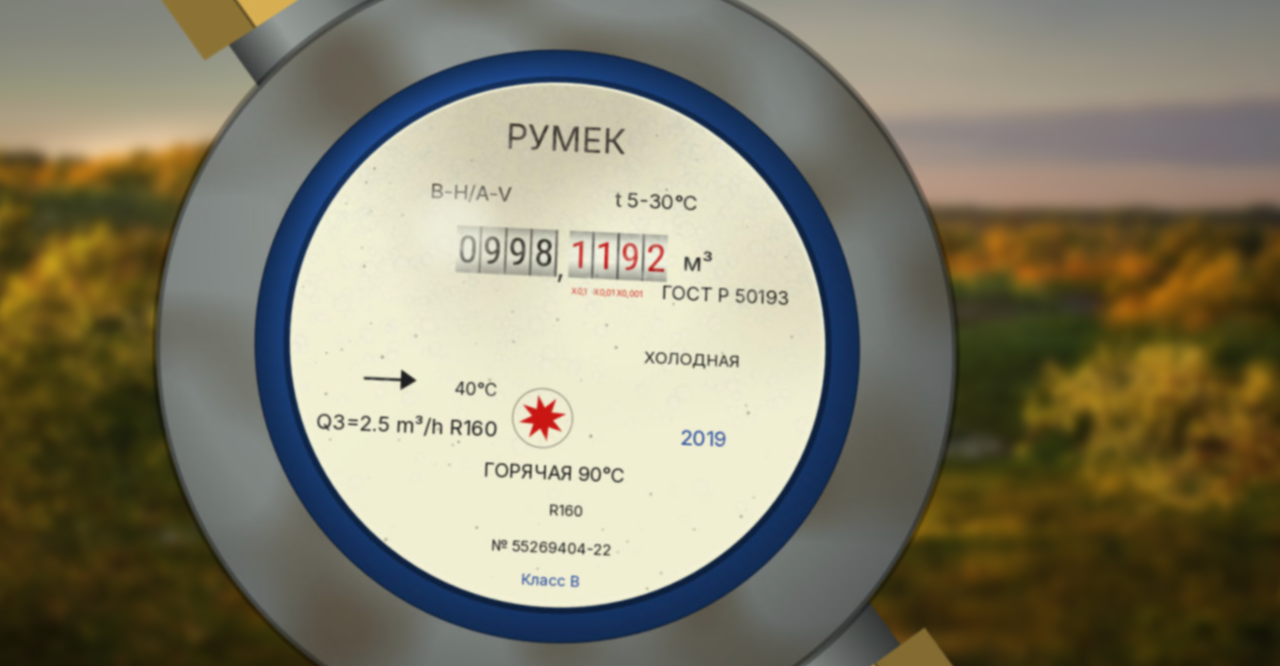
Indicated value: 998.1192 m³
